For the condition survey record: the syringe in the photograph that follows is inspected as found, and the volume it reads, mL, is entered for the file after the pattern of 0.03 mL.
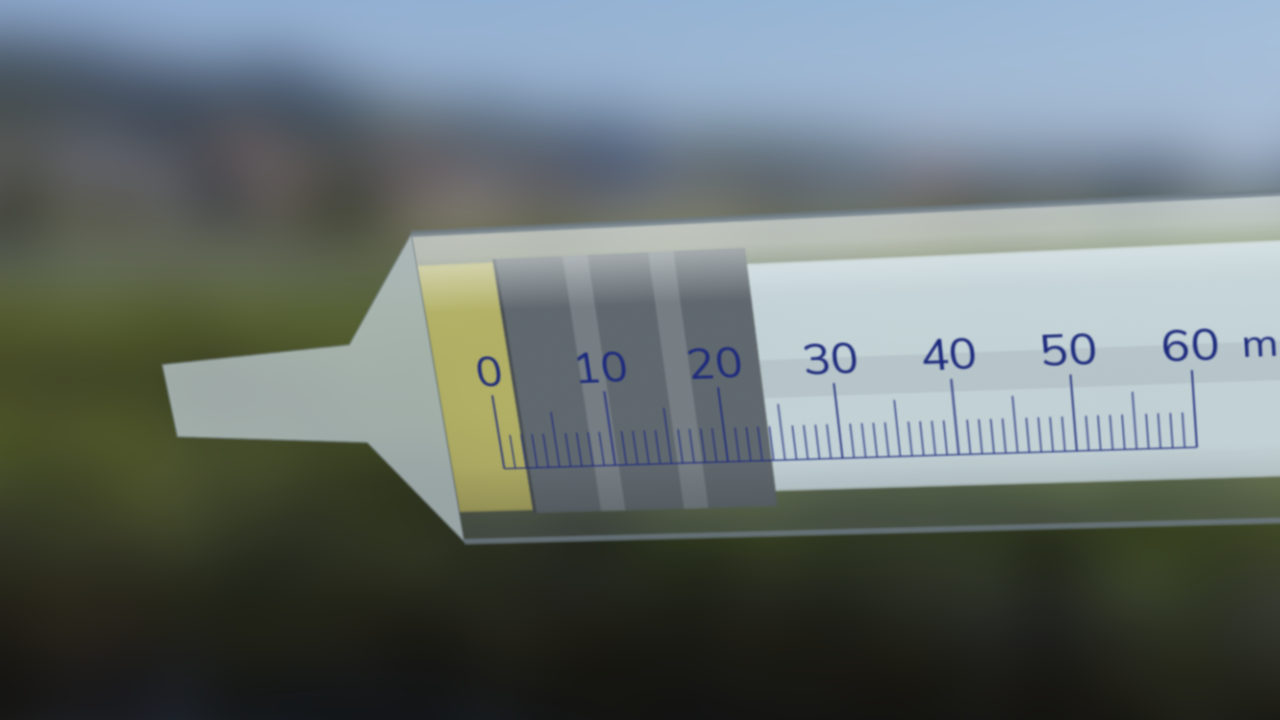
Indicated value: 2 mL
